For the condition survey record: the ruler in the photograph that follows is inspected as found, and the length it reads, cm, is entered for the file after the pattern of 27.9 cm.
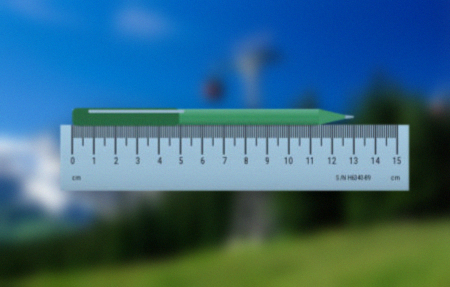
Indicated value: 13 cm
